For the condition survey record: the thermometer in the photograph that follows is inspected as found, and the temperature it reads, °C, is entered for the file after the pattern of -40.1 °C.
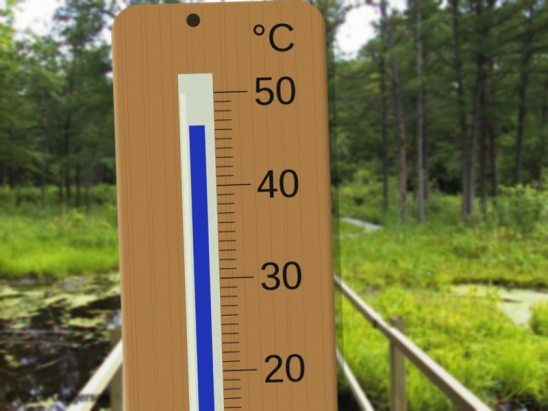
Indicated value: 46.5 °C
